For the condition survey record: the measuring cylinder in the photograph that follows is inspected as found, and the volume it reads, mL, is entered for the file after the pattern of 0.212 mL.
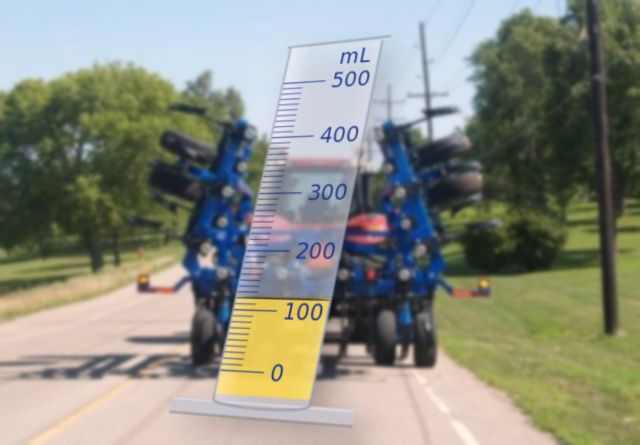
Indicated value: 120 mL
